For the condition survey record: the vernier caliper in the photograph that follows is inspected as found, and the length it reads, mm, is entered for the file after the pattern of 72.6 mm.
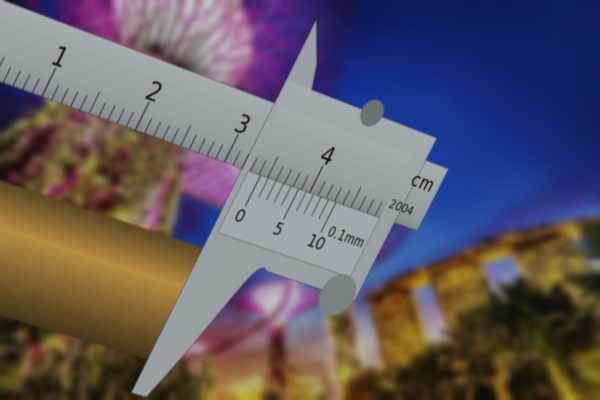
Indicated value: 34.2 mm
